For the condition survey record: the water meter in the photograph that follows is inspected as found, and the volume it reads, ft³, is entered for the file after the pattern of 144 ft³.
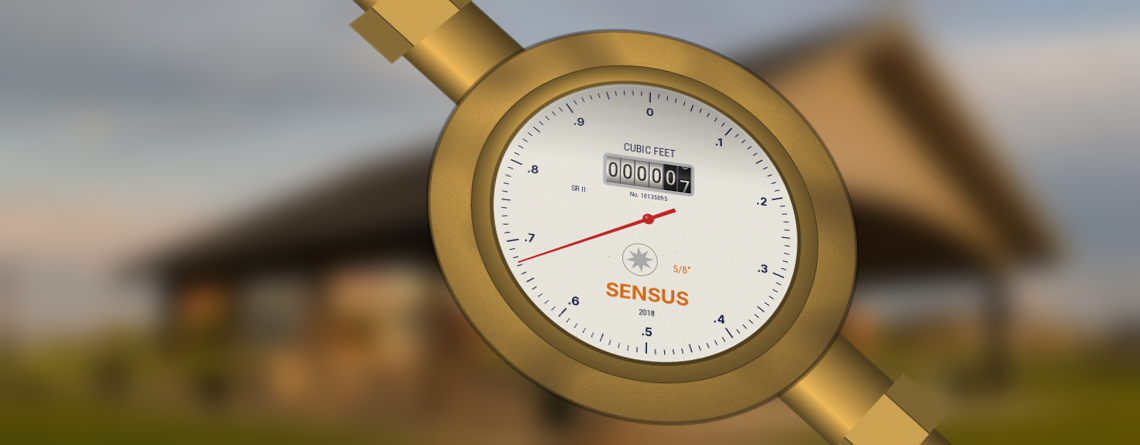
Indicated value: 6.67 ft³
